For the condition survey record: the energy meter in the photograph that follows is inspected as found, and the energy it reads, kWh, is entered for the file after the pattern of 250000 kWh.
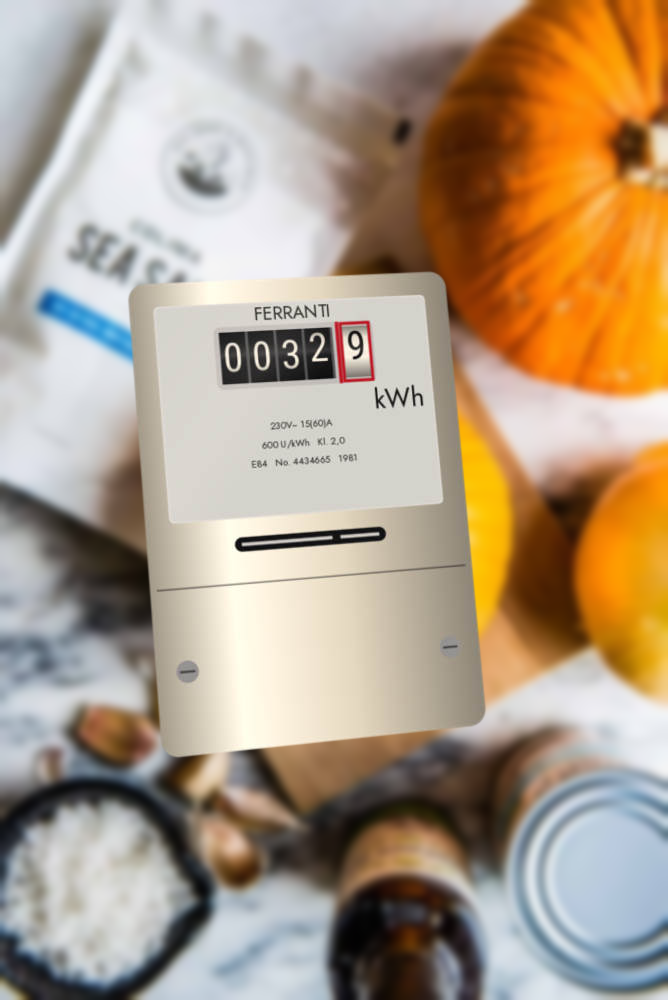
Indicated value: 32.9 kWh
